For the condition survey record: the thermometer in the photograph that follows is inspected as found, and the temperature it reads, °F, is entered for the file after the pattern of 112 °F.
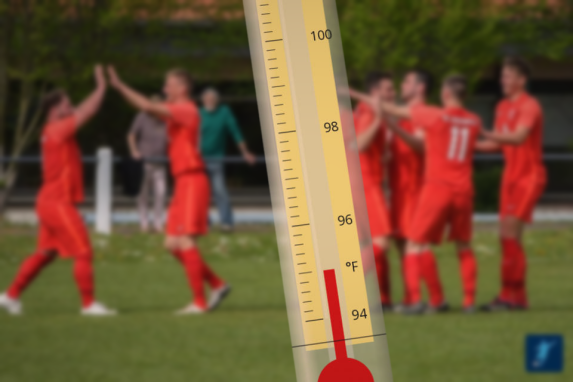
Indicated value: 95 °F
